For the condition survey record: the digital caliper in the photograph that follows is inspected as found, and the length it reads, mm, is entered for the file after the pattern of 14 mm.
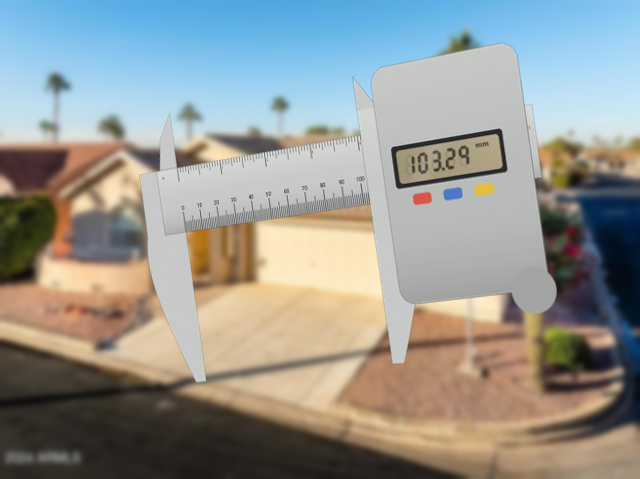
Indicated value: 103.29 mm
